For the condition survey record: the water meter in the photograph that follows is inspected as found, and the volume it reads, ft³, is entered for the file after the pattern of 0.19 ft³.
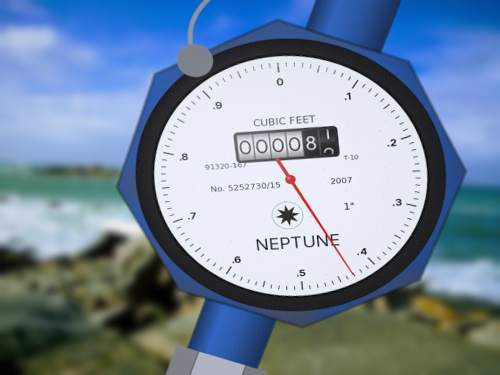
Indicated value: 81.43 ft³
